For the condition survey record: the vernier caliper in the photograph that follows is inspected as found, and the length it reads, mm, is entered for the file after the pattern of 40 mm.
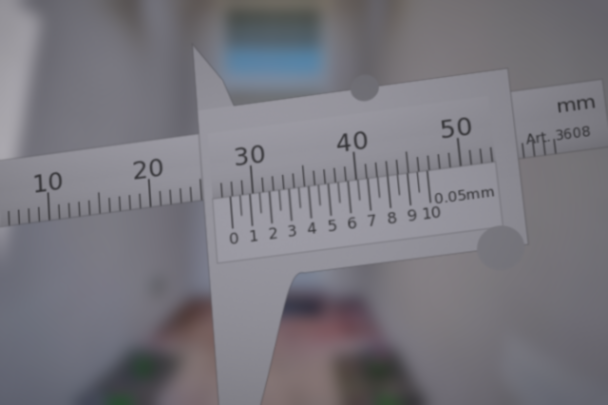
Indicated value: 27.8 mm
